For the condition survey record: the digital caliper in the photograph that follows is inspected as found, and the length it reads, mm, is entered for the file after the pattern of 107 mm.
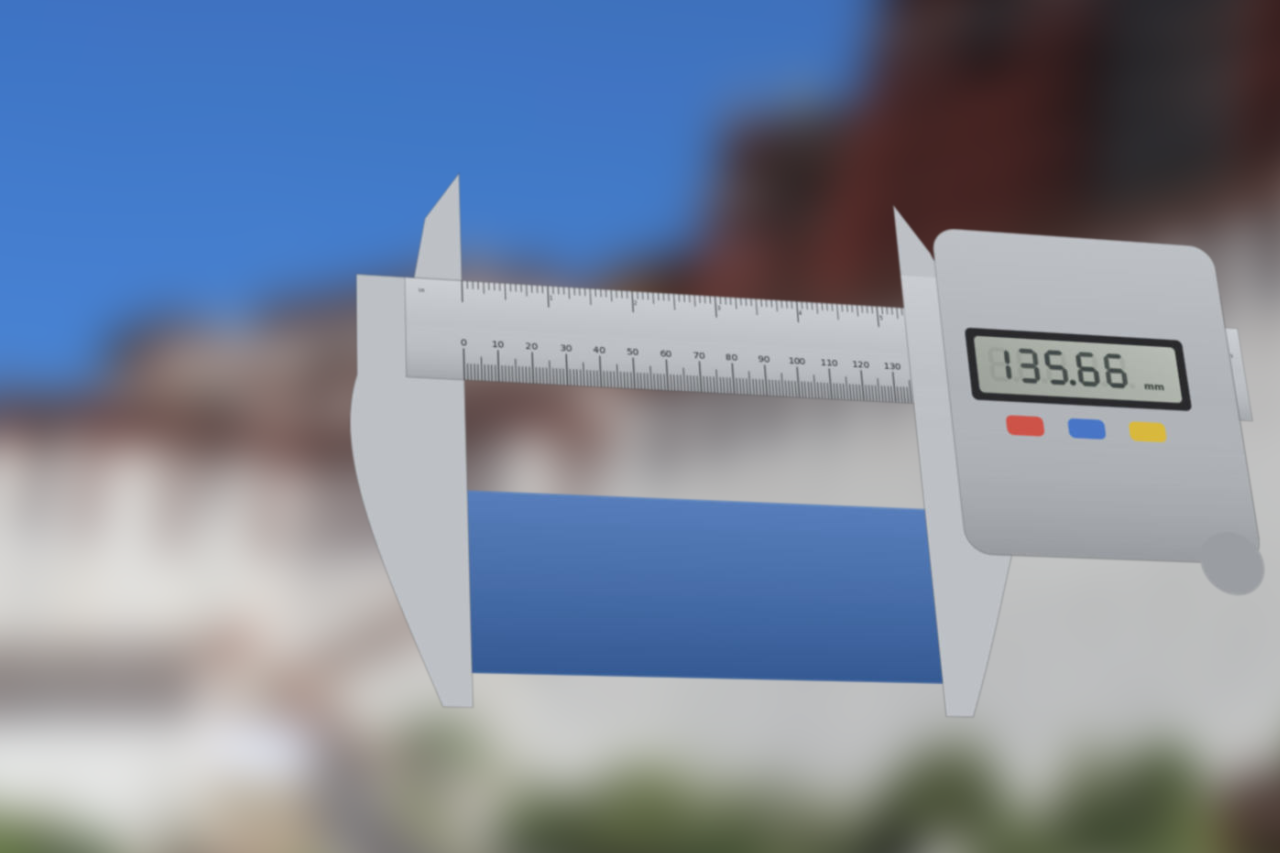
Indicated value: 135.66 mm
